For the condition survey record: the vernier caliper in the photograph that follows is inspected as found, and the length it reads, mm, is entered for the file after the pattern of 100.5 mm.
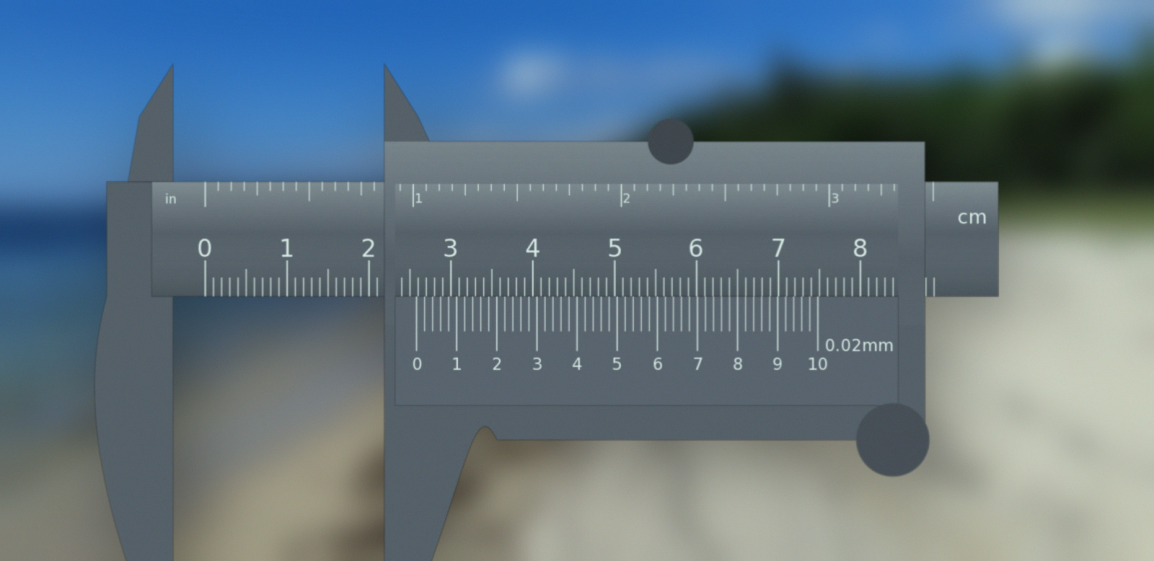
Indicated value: 25.8 mm
